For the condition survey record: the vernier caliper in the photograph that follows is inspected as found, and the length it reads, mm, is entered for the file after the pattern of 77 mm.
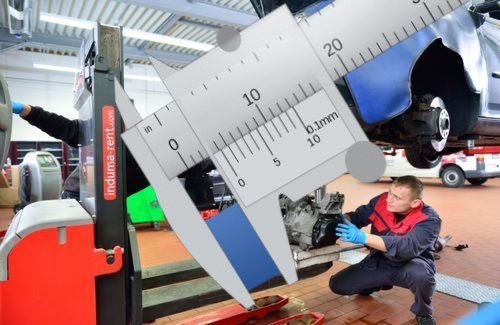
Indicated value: 4.2 mm
